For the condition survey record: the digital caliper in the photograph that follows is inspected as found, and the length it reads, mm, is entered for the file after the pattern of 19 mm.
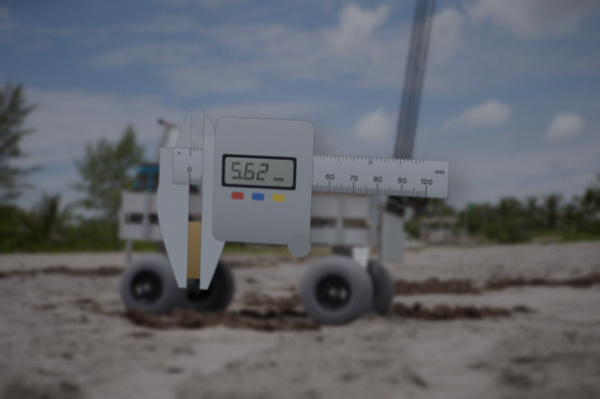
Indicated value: 5.62 mm
